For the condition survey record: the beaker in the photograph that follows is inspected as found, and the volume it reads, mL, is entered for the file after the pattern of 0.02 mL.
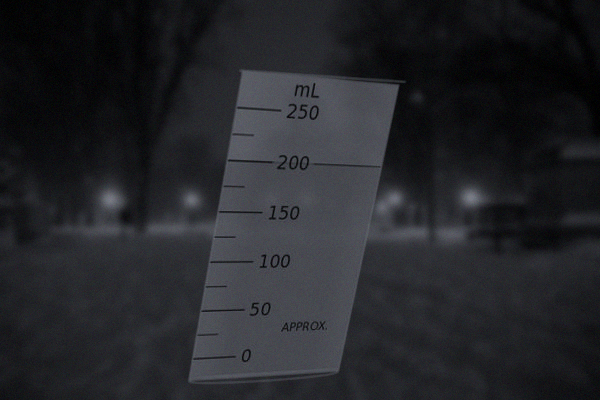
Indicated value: 200 mL
